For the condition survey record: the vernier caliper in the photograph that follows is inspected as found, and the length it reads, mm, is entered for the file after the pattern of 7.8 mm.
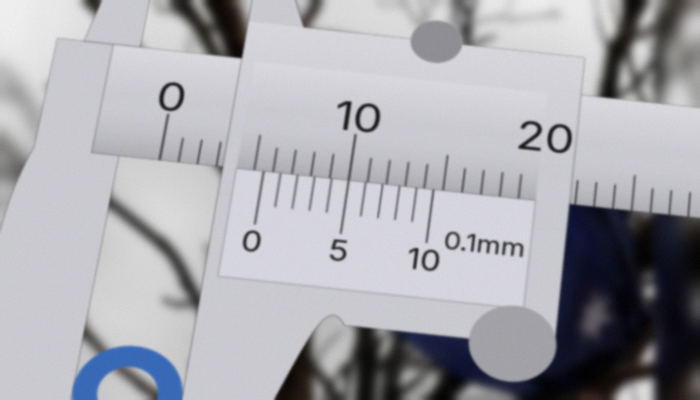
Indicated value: 5.5 mm
